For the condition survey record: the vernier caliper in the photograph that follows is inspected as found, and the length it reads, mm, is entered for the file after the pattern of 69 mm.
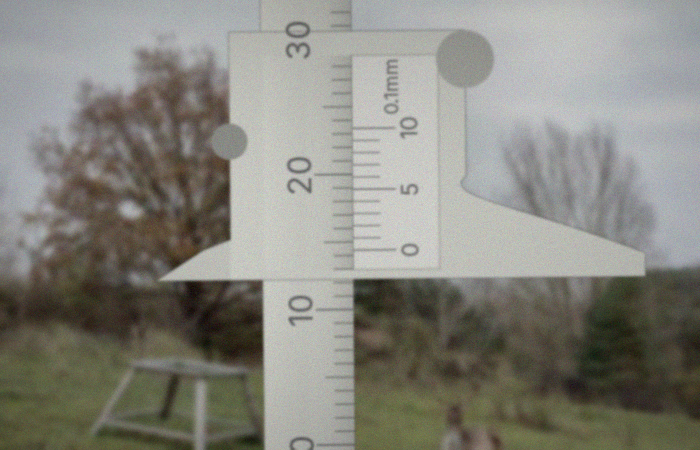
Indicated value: 14.4 mm
